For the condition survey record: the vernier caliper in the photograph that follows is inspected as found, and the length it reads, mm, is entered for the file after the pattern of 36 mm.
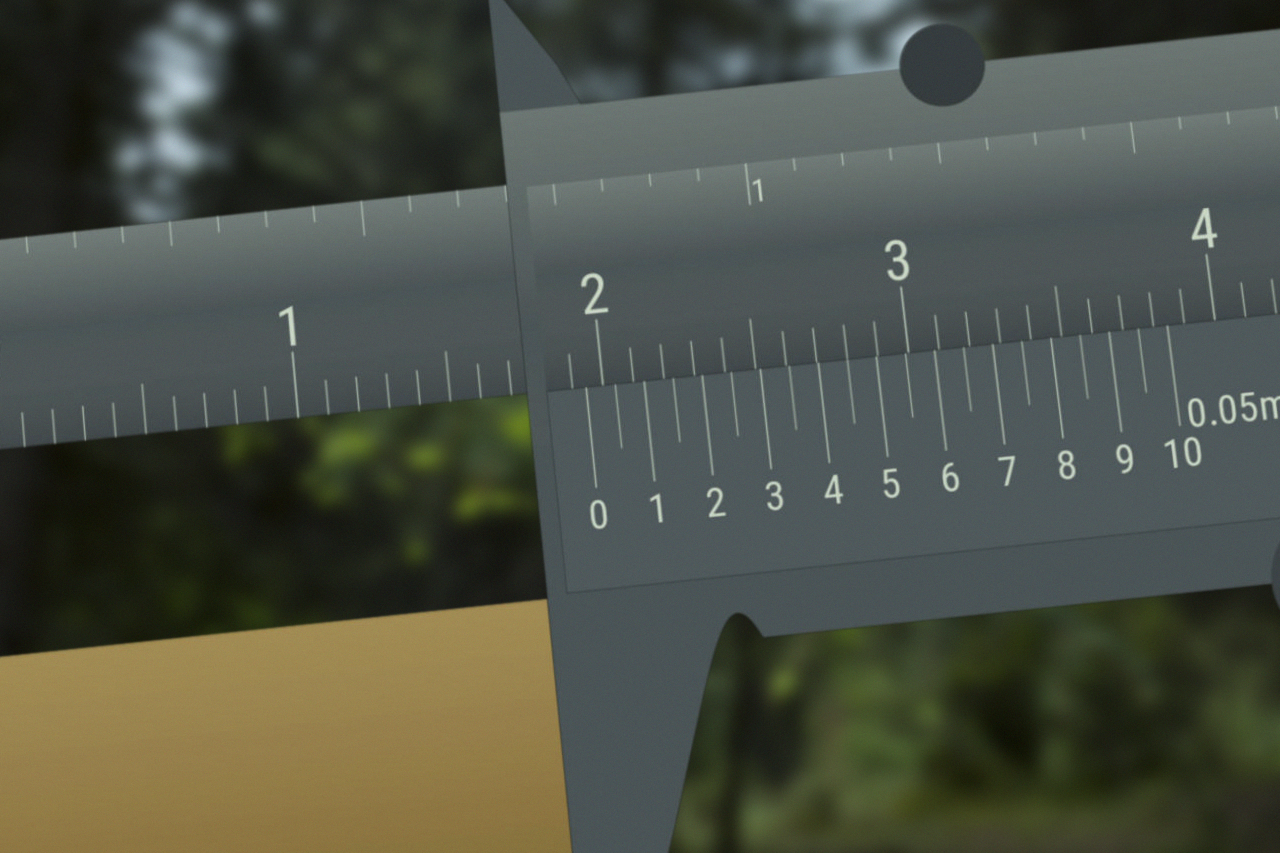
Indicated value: 19.45 mm
